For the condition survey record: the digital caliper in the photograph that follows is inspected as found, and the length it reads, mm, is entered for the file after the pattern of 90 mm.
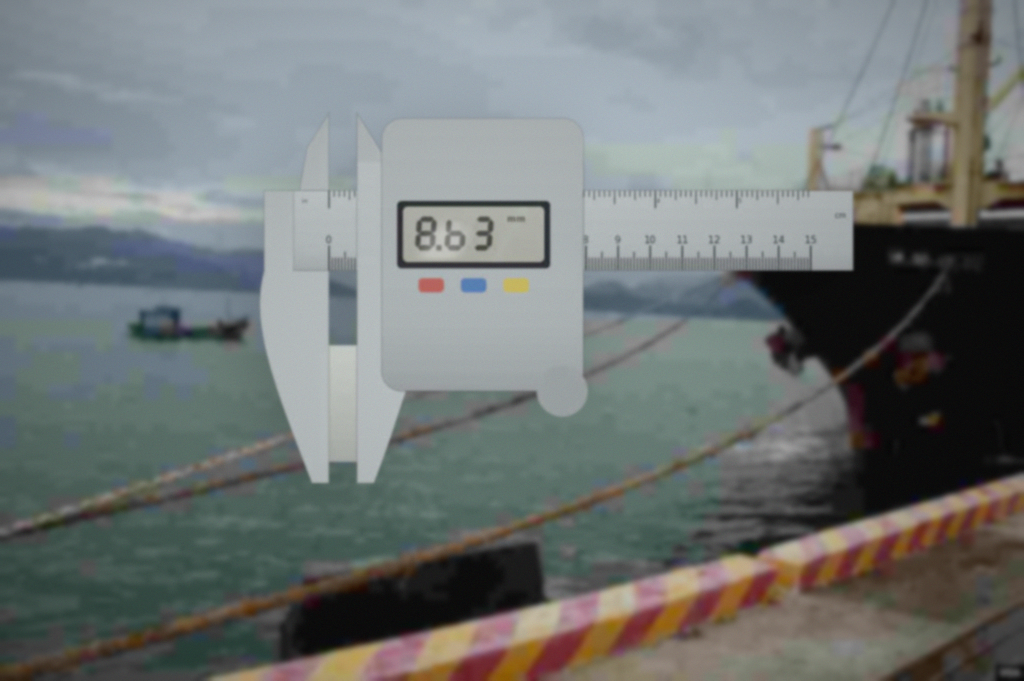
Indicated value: 8.63 mm
